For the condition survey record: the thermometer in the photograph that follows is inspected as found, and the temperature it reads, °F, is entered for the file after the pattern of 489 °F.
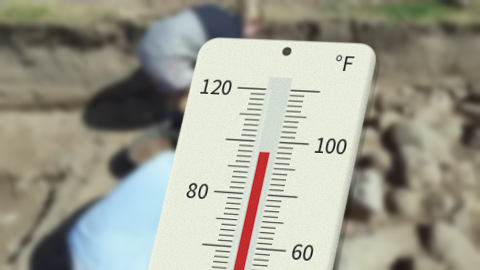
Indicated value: 96 °F
